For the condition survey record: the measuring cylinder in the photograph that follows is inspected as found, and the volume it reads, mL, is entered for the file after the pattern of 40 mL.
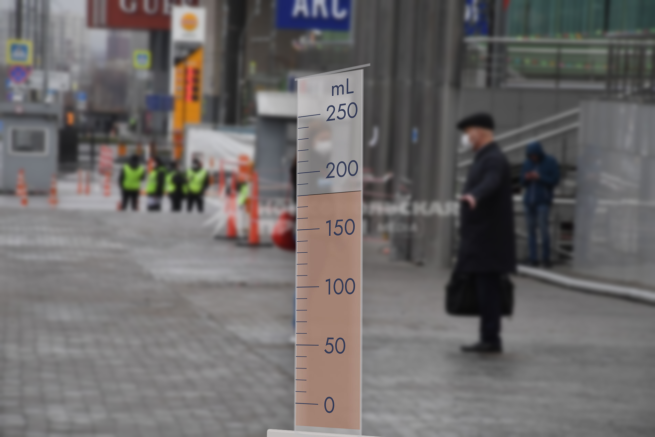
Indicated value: 180 mL
